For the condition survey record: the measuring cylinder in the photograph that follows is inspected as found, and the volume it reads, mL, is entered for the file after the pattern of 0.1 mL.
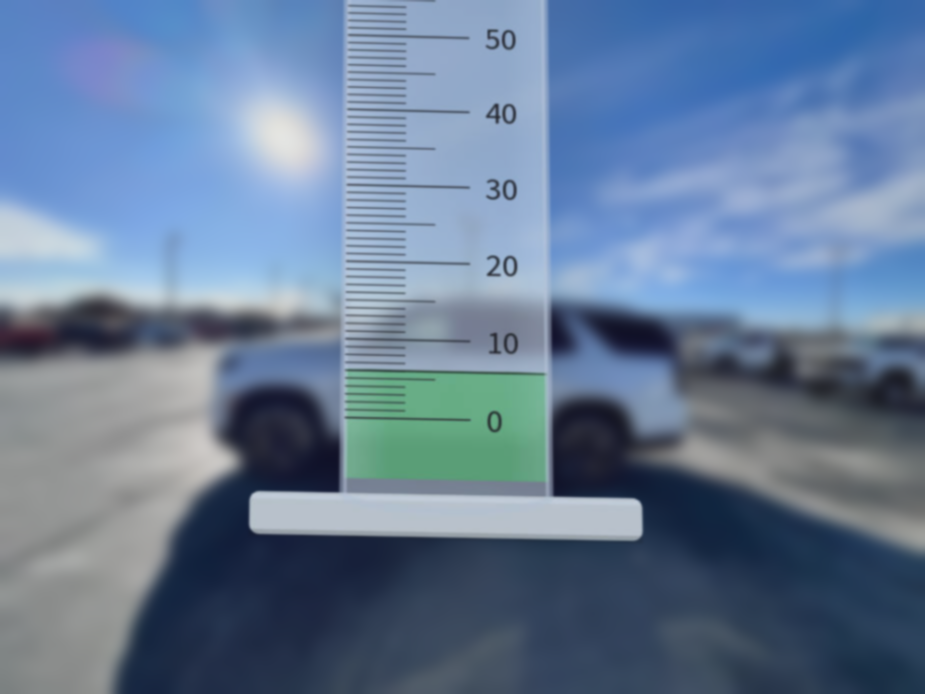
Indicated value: 6 mL
